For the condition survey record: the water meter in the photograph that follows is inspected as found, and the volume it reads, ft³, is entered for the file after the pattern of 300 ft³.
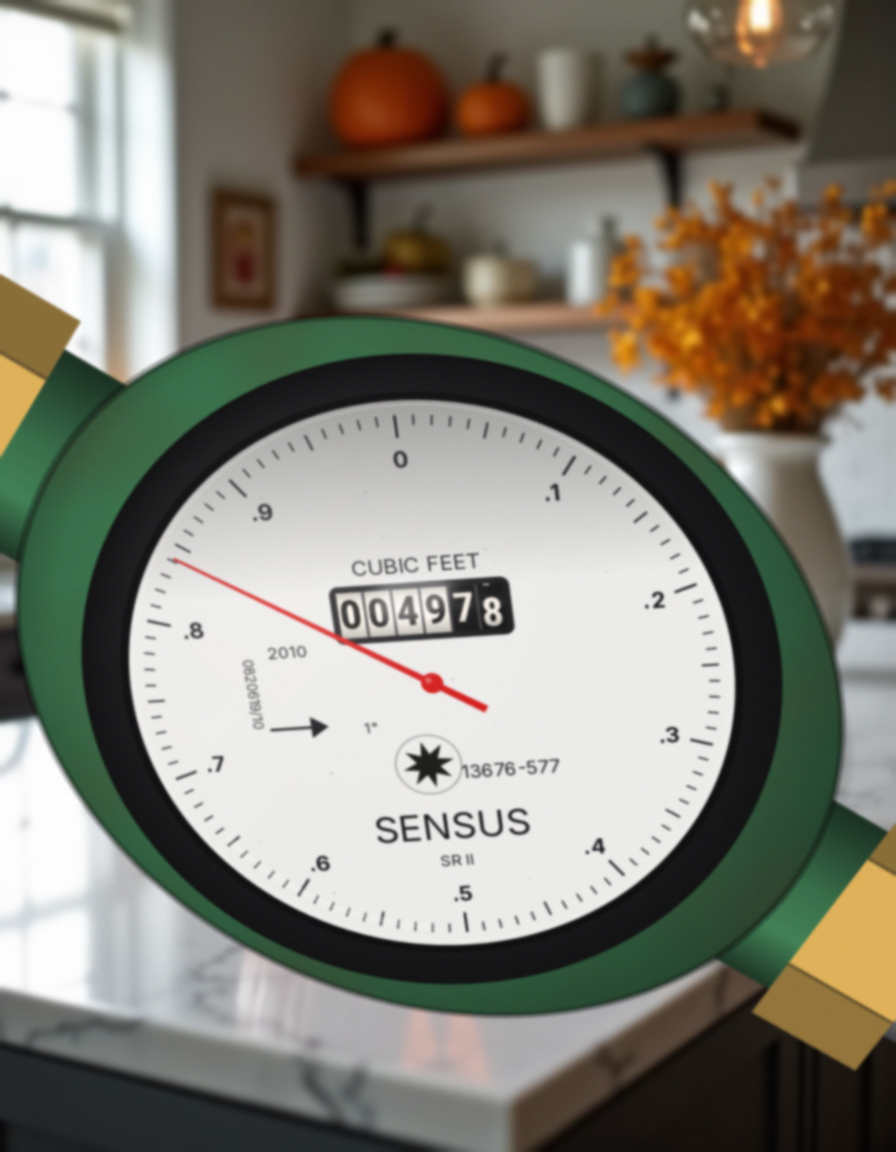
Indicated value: 4977.84 ft³
